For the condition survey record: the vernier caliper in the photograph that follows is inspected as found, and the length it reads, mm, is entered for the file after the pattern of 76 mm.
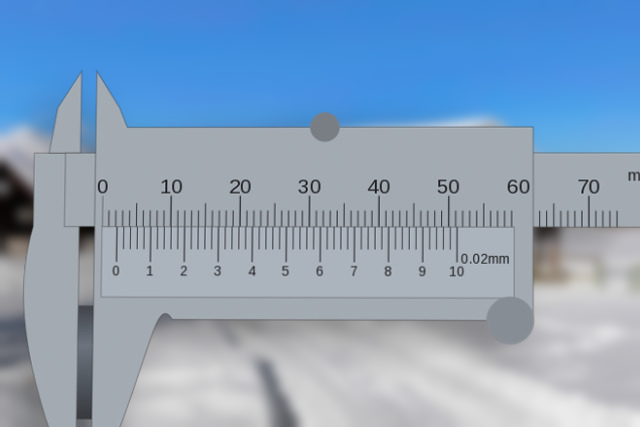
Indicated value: 2.2 mm
